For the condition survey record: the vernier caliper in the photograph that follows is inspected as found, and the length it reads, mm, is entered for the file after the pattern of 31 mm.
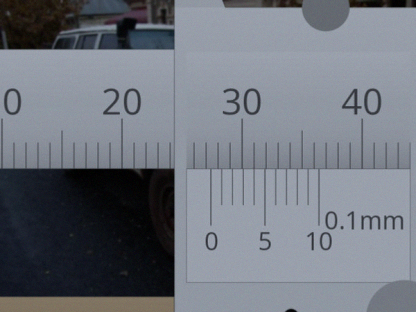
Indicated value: 27.4 mm
